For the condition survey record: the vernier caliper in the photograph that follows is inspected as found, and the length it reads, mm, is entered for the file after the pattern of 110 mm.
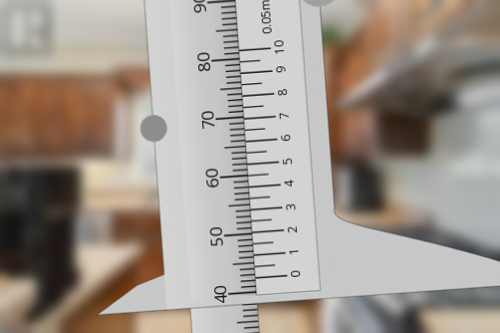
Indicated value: 42.4 mm
